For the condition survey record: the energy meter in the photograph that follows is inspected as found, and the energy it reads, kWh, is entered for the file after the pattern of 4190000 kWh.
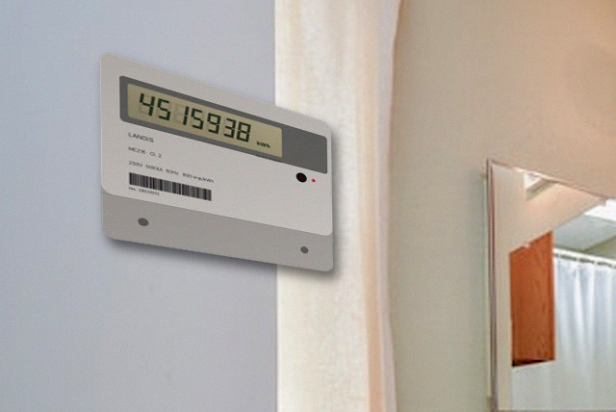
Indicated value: 4515938 kWh
